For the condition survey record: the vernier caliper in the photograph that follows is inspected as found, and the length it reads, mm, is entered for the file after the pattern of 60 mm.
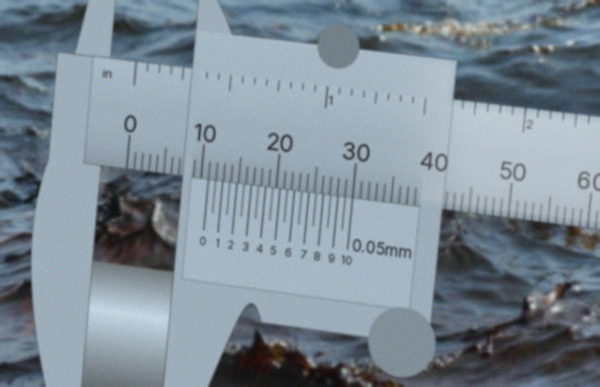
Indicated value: 11.0 mm
